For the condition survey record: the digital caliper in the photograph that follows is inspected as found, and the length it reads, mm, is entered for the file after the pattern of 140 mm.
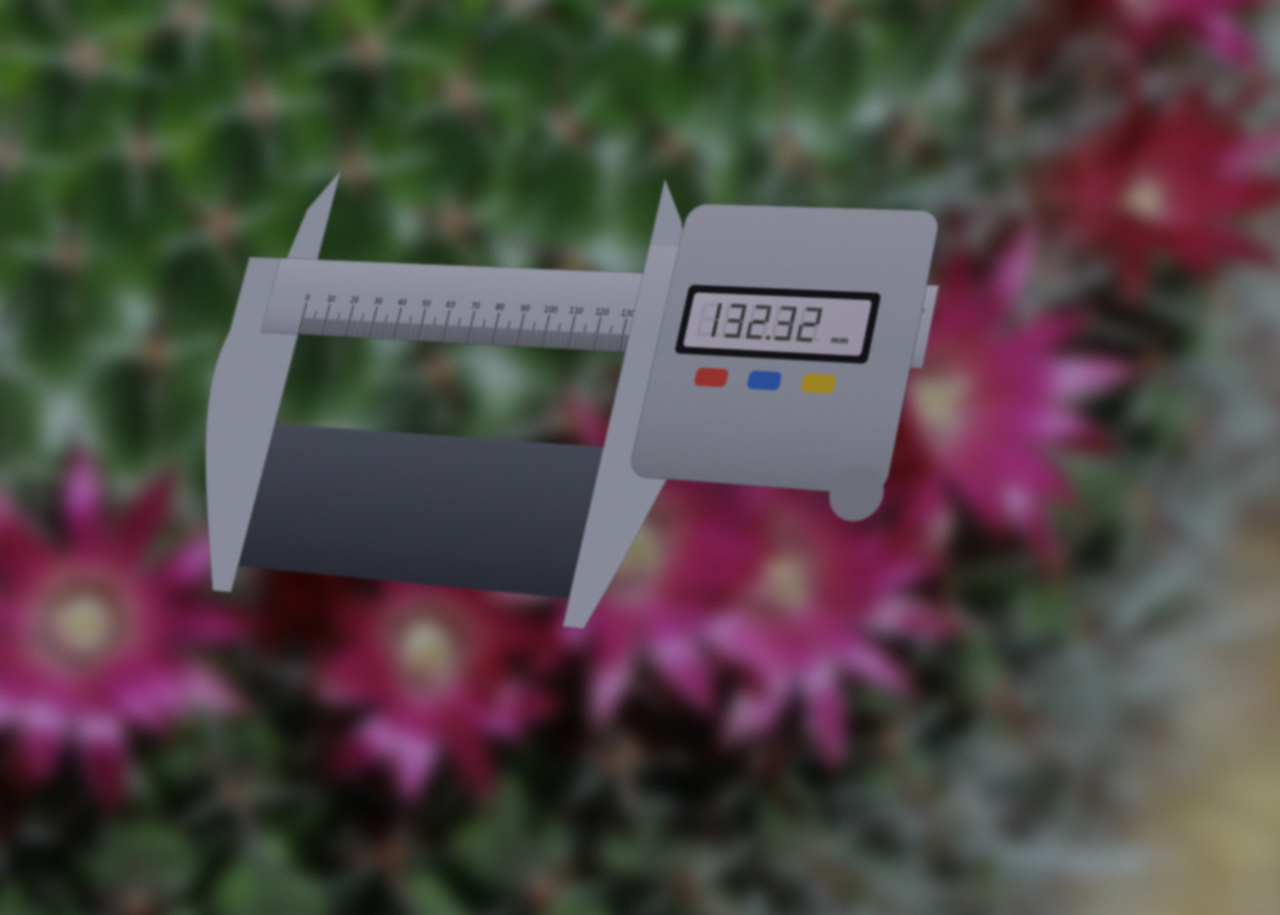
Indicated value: 132.32 mm
